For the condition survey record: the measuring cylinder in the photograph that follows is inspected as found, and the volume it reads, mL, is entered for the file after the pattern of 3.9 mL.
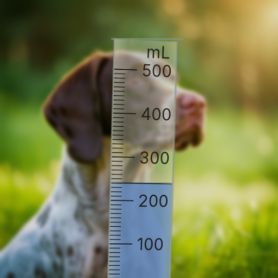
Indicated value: 240 mL
